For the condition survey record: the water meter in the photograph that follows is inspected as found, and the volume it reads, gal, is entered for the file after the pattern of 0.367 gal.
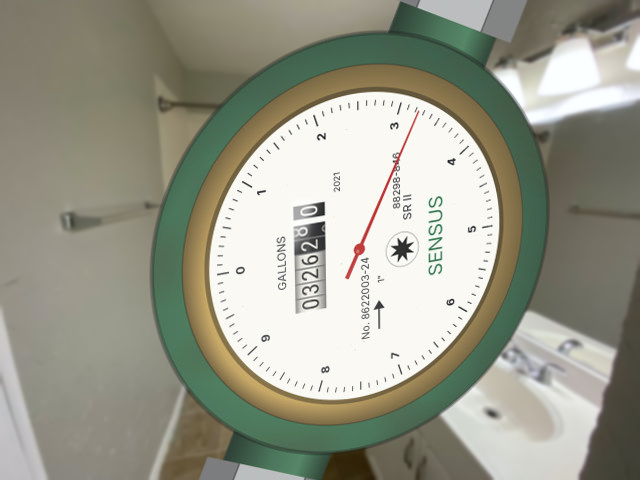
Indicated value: 326283.2 gal
